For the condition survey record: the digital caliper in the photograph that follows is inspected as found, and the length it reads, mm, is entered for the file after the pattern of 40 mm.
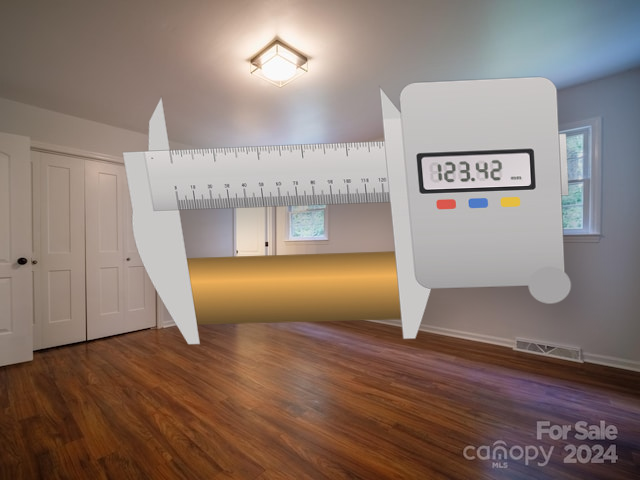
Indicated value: 123.42 mm
